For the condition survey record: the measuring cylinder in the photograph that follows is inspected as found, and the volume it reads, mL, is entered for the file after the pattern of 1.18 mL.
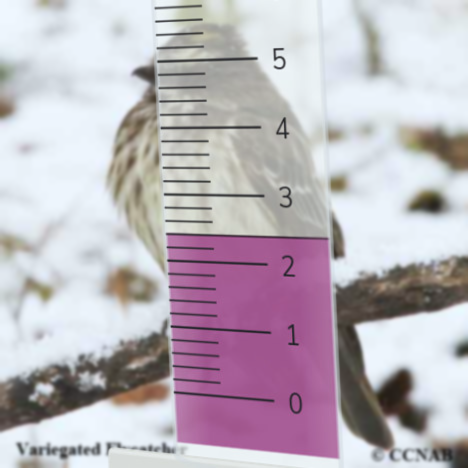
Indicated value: 2.4 mL
